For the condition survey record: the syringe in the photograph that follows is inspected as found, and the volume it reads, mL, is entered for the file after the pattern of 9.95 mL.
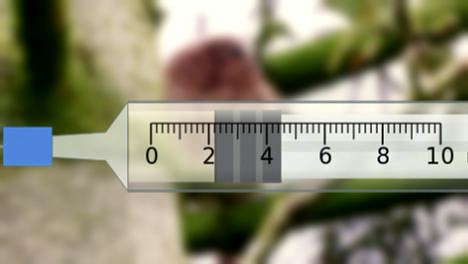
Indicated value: 2.2 mL
